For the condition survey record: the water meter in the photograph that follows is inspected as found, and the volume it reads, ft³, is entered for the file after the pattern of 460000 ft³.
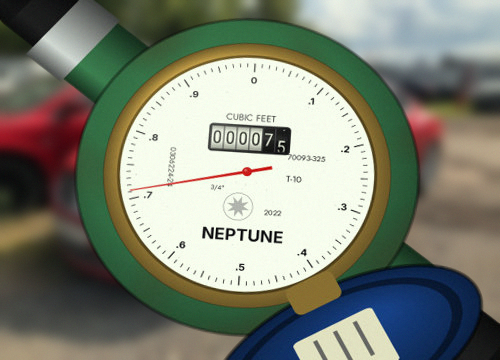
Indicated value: 74.71 ft³
